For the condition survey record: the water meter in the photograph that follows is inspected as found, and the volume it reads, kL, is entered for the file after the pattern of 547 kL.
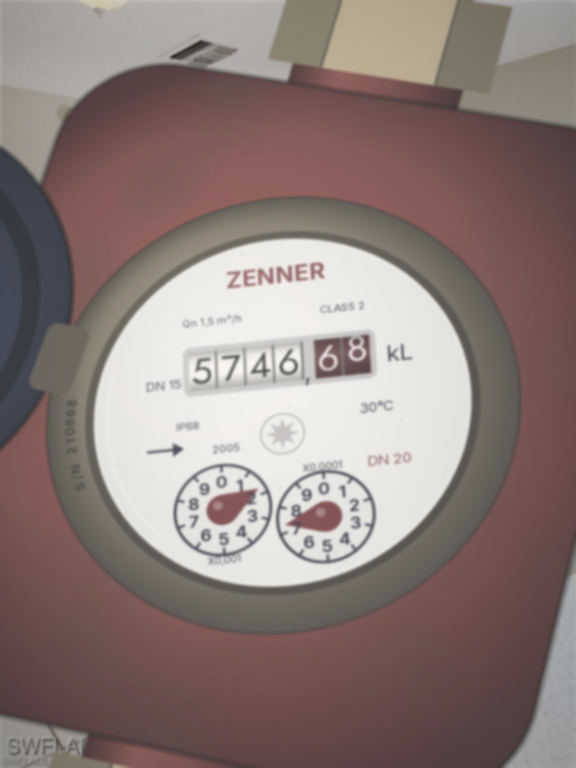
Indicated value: 5746.6817 kL
